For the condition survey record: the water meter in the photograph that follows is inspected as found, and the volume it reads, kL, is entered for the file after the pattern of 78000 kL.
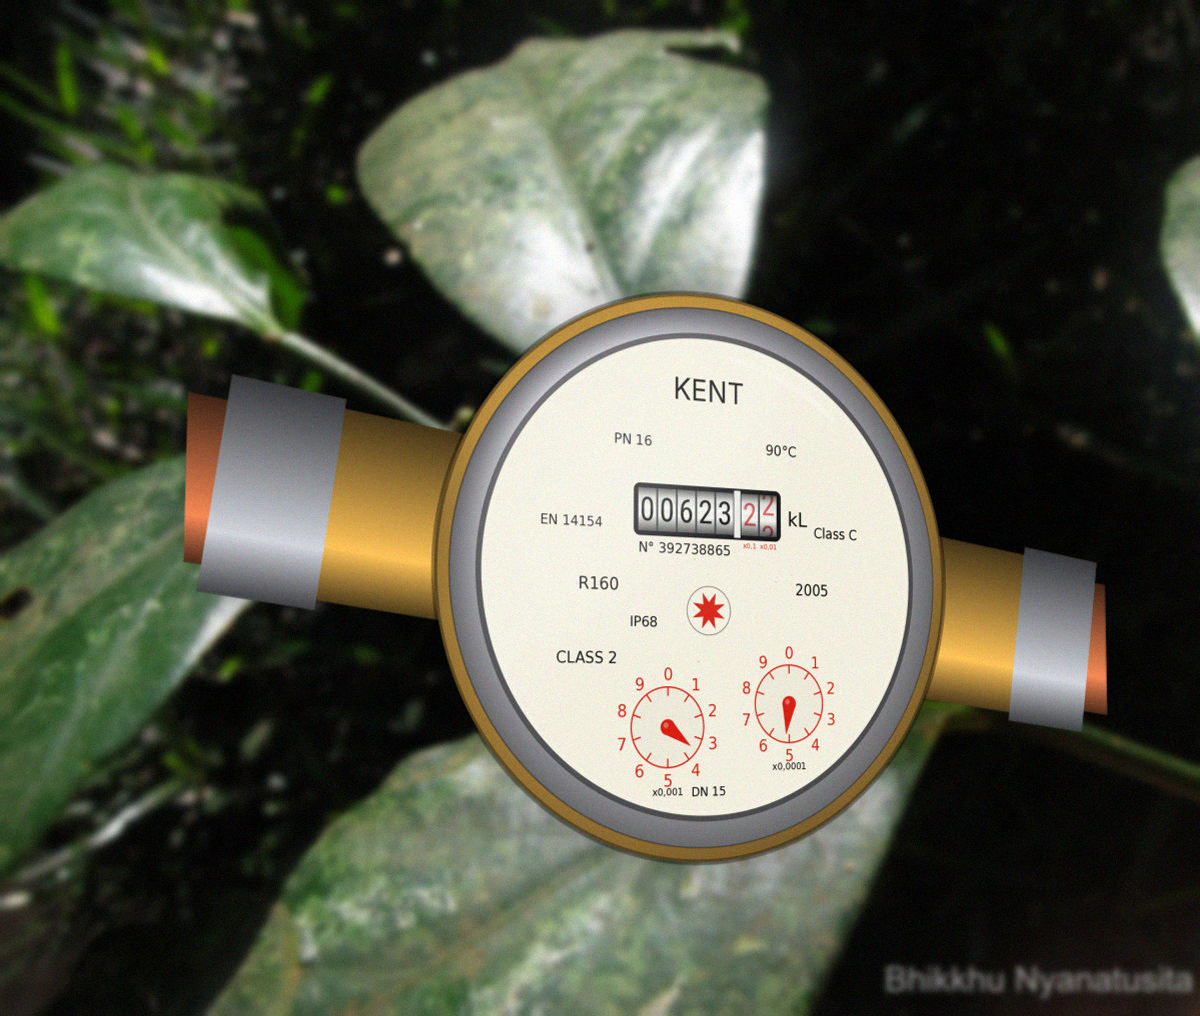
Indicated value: 623.2235 kL
